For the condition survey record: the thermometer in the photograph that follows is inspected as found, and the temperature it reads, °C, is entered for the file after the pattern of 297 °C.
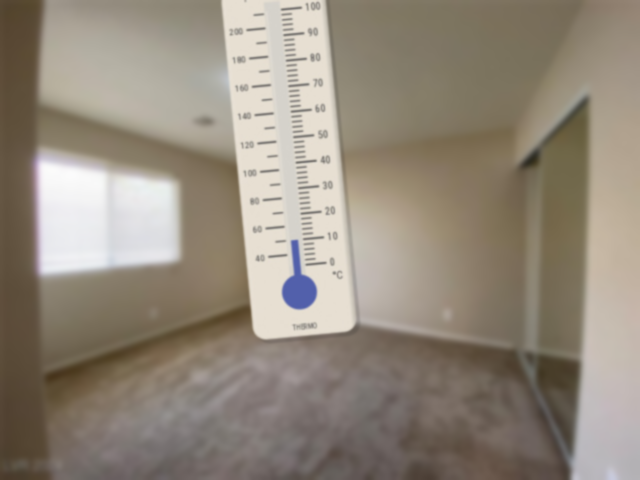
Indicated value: 10 °C
